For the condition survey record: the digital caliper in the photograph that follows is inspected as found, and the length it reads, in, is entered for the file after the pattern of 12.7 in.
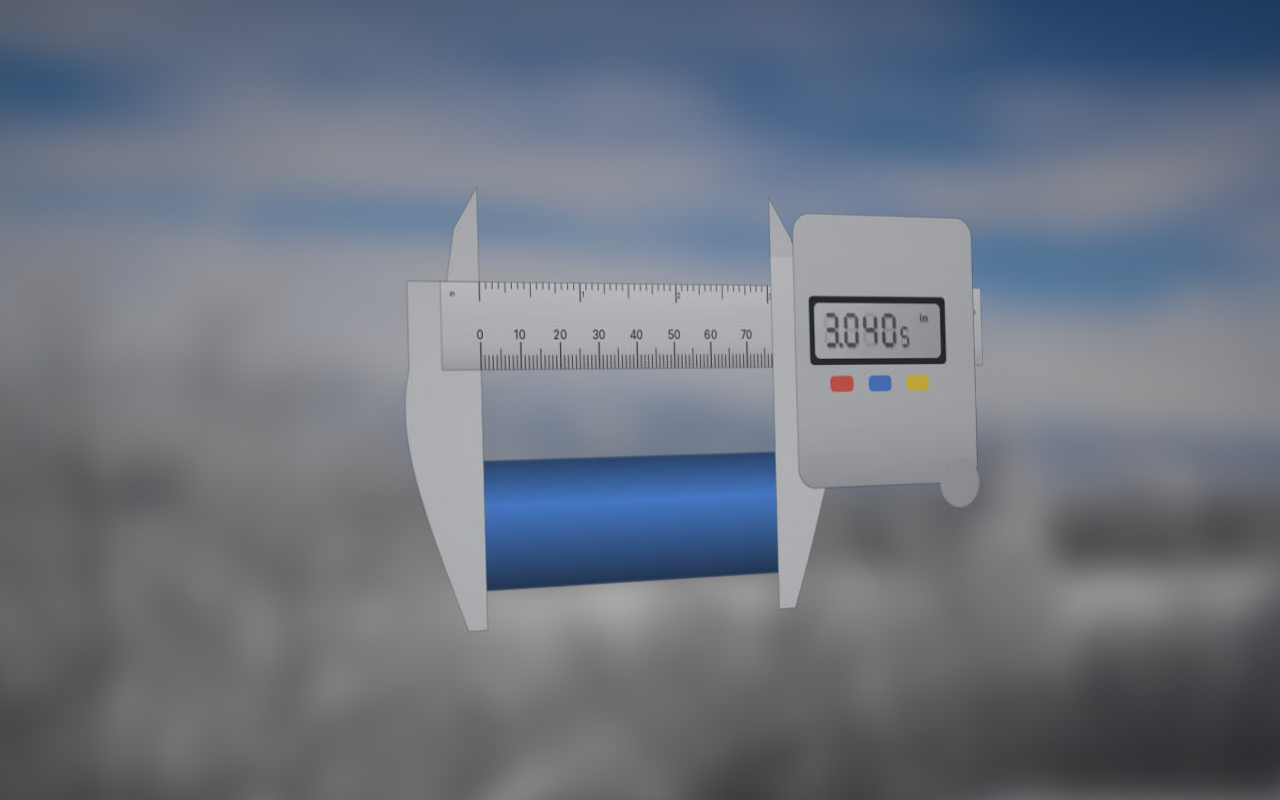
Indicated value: 3.0405 in
